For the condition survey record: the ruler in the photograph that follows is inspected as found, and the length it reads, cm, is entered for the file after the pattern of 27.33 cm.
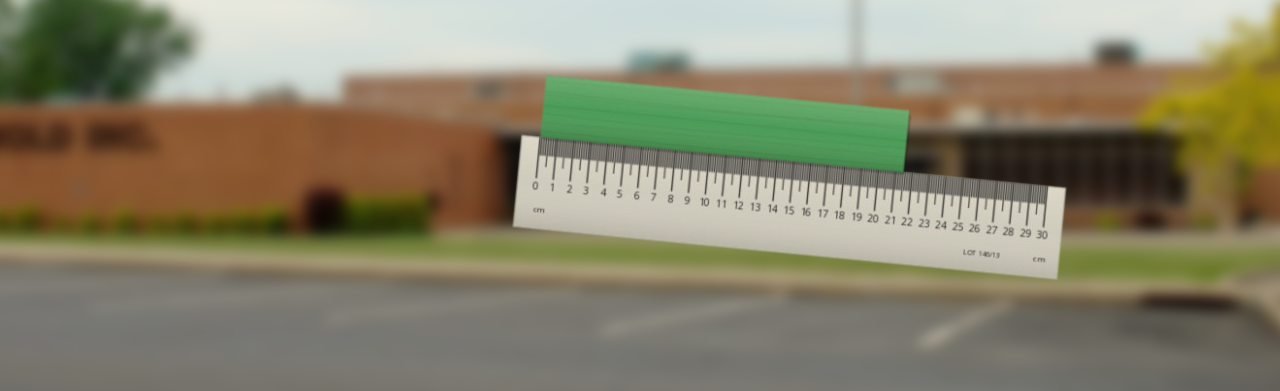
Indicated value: 21.5 cm
